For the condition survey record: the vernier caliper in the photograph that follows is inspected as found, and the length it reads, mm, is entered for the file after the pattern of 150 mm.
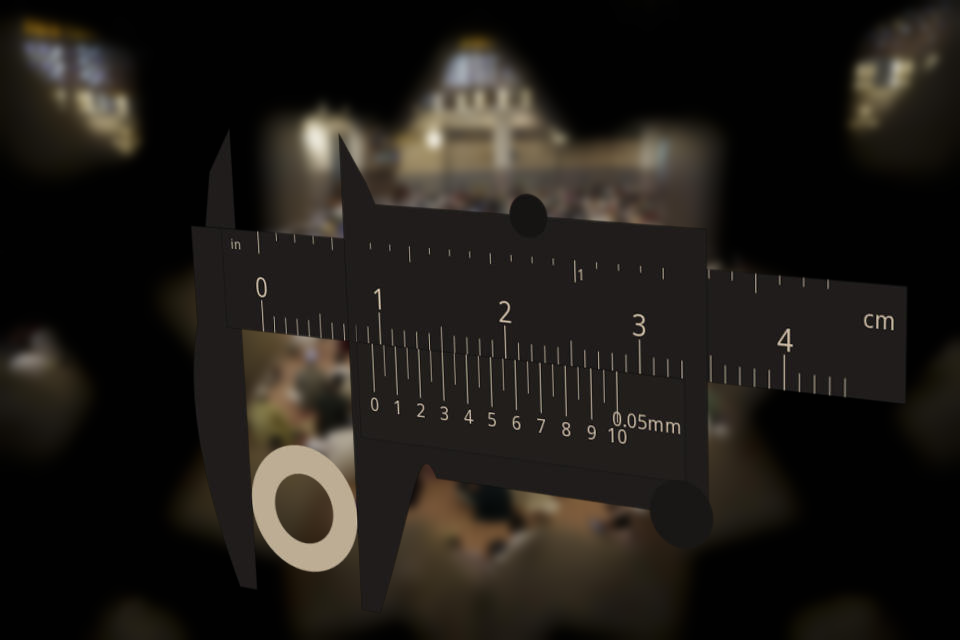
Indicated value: 9.3 mm
